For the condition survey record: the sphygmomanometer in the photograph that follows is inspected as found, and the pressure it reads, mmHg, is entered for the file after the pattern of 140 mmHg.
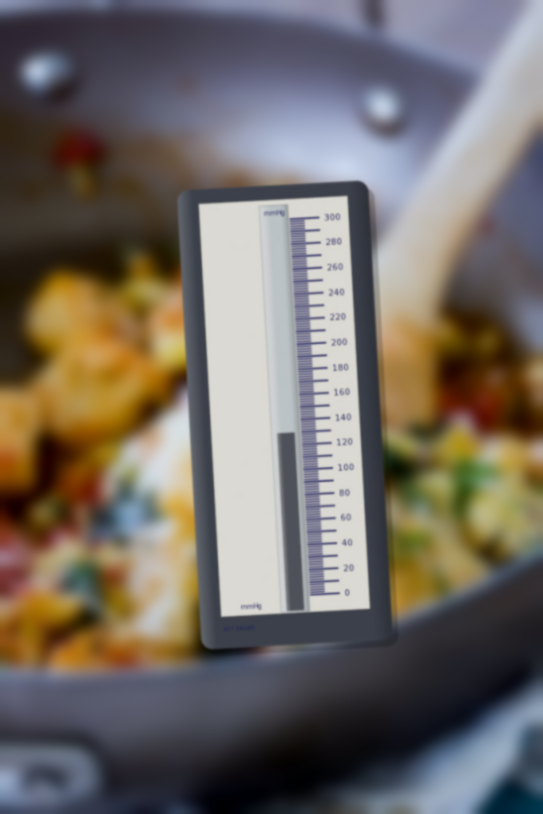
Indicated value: 130 mmHg
